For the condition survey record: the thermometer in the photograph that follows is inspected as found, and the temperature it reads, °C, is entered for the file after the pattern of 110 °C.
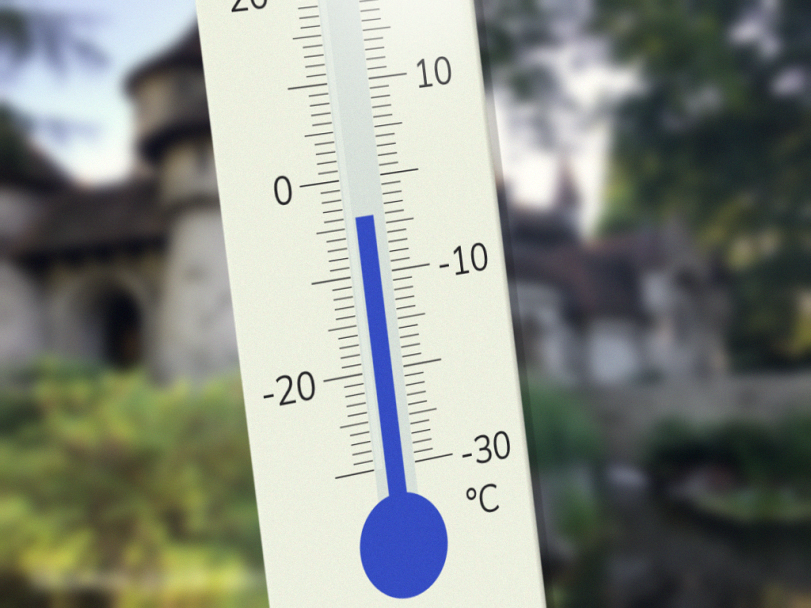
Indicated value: -4 °C
